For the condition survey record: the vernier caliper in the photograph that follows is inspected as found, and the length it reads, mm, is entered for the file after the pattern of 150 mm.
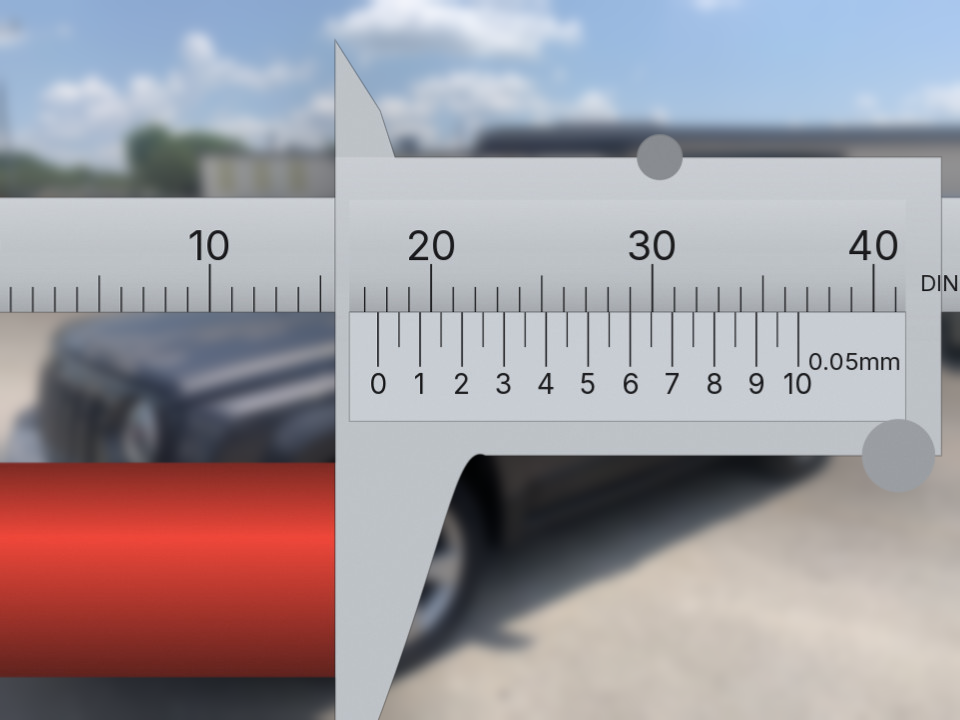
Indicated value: 17.6 mm
